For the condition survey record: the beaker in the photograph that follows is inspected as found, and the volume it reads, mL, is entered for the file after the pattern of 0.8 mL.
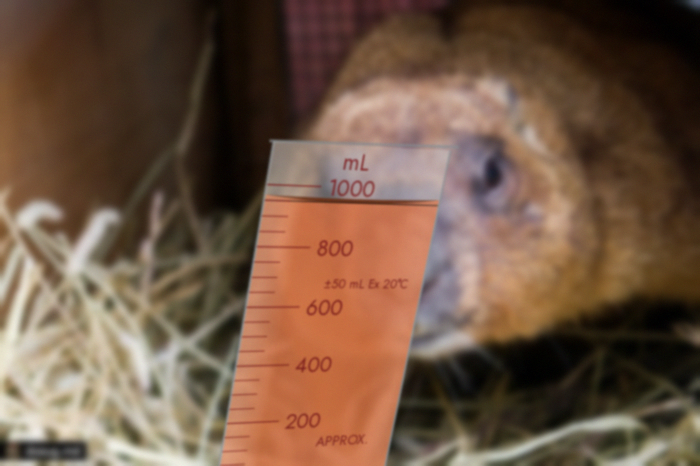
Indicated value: 950 mL
